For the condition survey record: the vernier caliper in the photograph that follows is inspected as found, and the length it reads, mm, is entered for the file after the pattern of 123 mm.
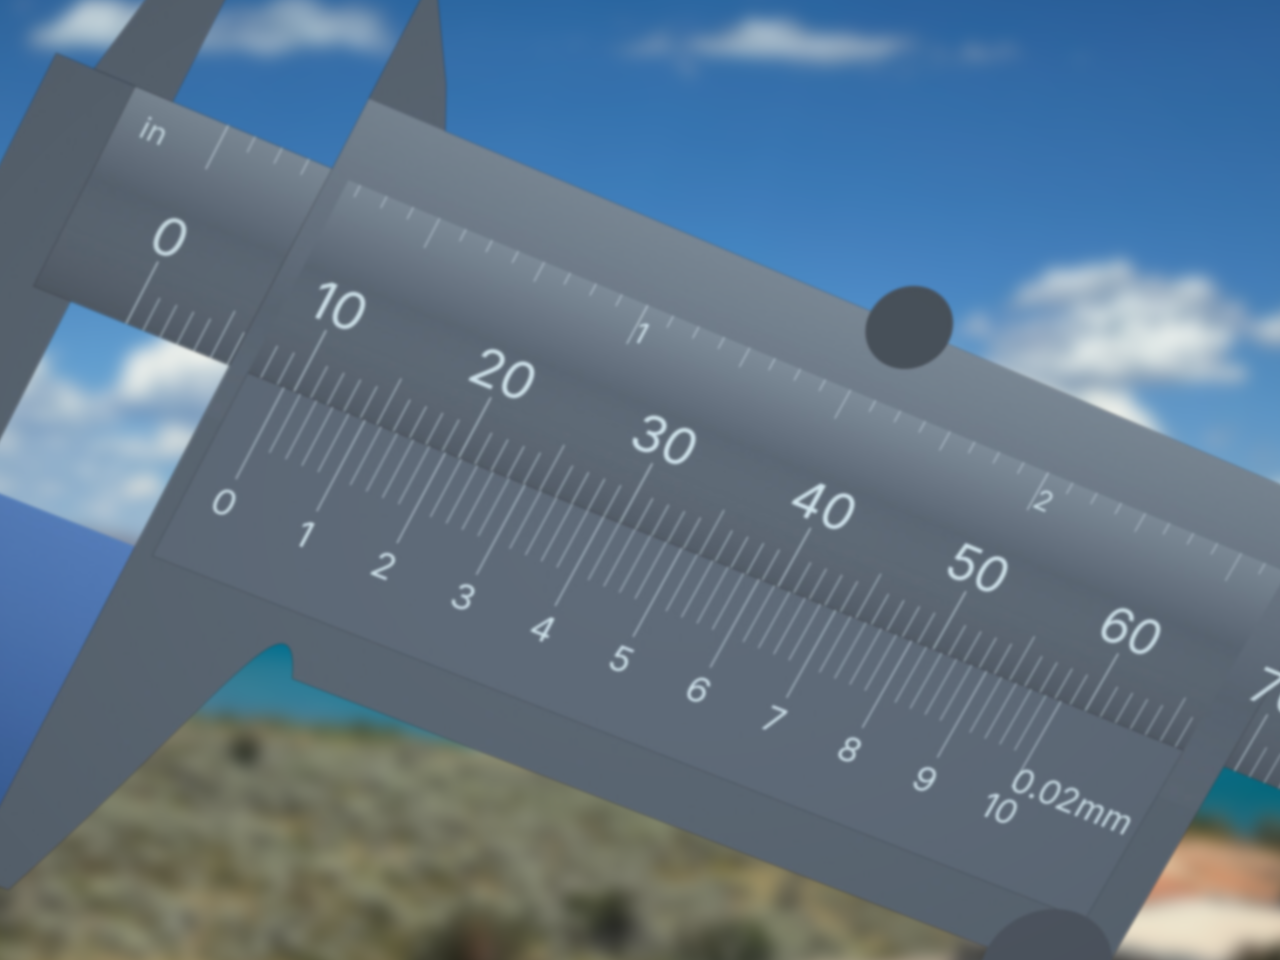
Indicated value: 9.4 mm
